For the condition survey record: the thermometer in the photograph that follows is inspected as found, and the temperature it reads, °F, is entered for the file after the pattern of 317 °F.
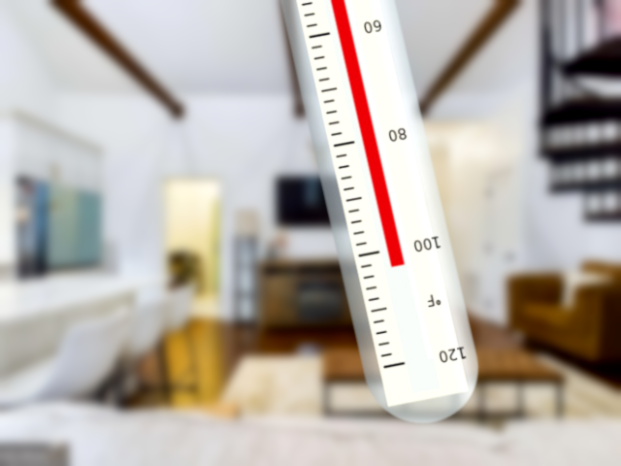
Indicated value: 103 °F
